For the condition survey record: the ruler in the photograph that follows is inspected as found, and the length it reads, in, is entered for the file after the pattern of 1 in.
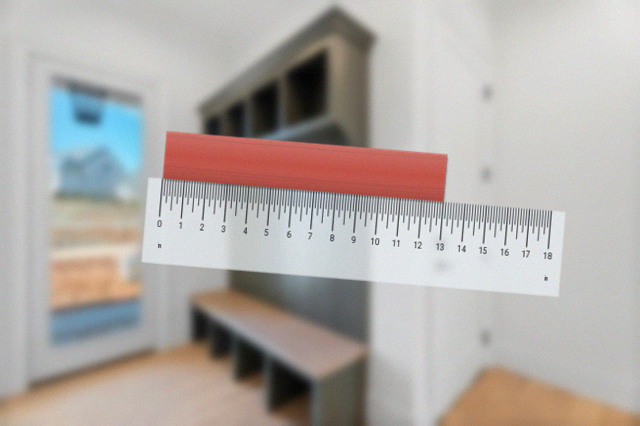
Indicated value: 13 in
